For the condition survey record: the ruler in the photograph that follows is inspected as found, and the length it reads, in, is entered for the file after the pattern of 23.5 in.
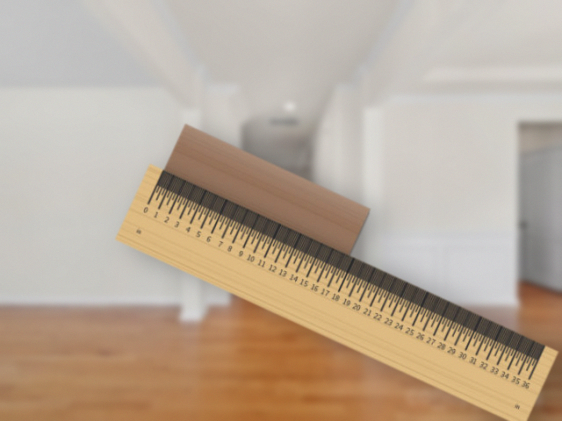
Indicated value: 17.5 in
